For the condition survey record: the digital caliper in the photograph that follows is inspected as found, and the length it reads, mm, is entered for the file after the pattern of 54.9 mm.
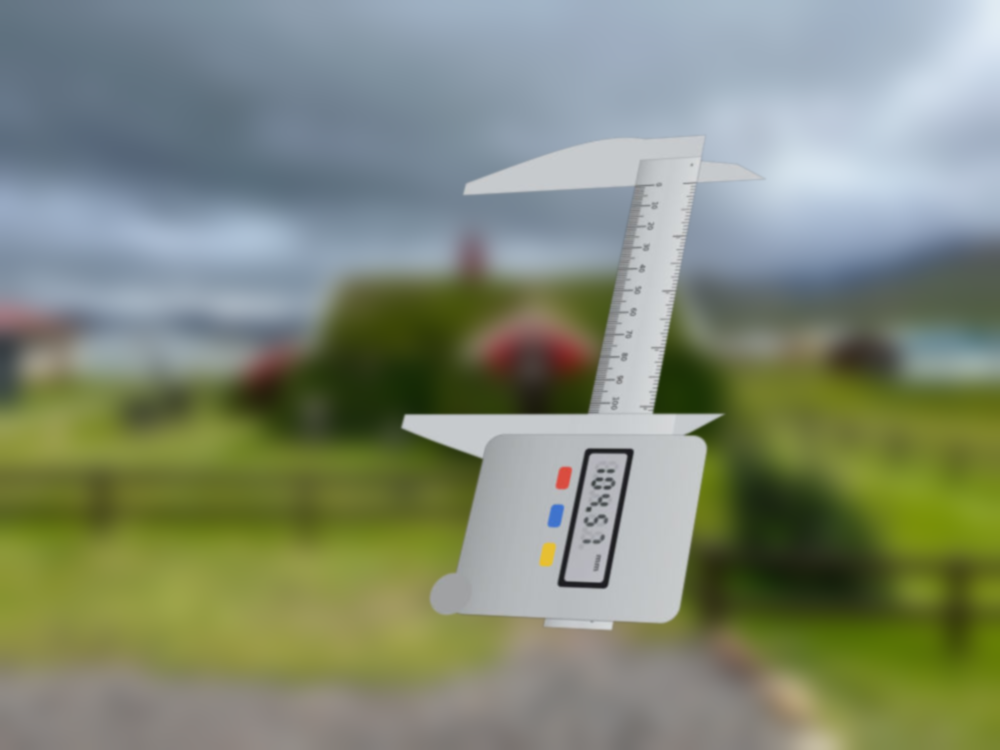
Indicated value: 104.57 mm
